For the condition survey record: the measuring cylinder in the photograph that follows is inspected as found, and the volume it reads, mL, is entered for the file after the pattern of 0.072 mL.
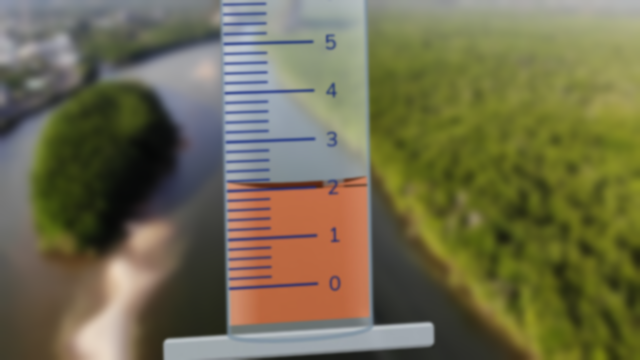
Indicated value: 2 mL
